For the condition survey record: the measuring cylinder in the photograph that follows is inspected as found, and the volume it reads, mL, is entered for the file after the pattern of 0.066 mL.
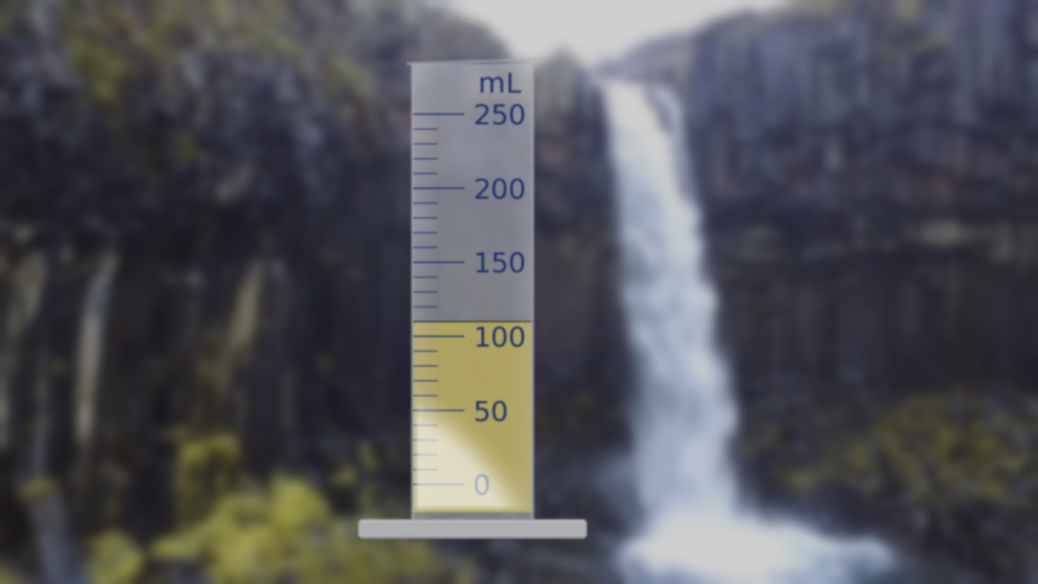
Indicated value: 110 mL
